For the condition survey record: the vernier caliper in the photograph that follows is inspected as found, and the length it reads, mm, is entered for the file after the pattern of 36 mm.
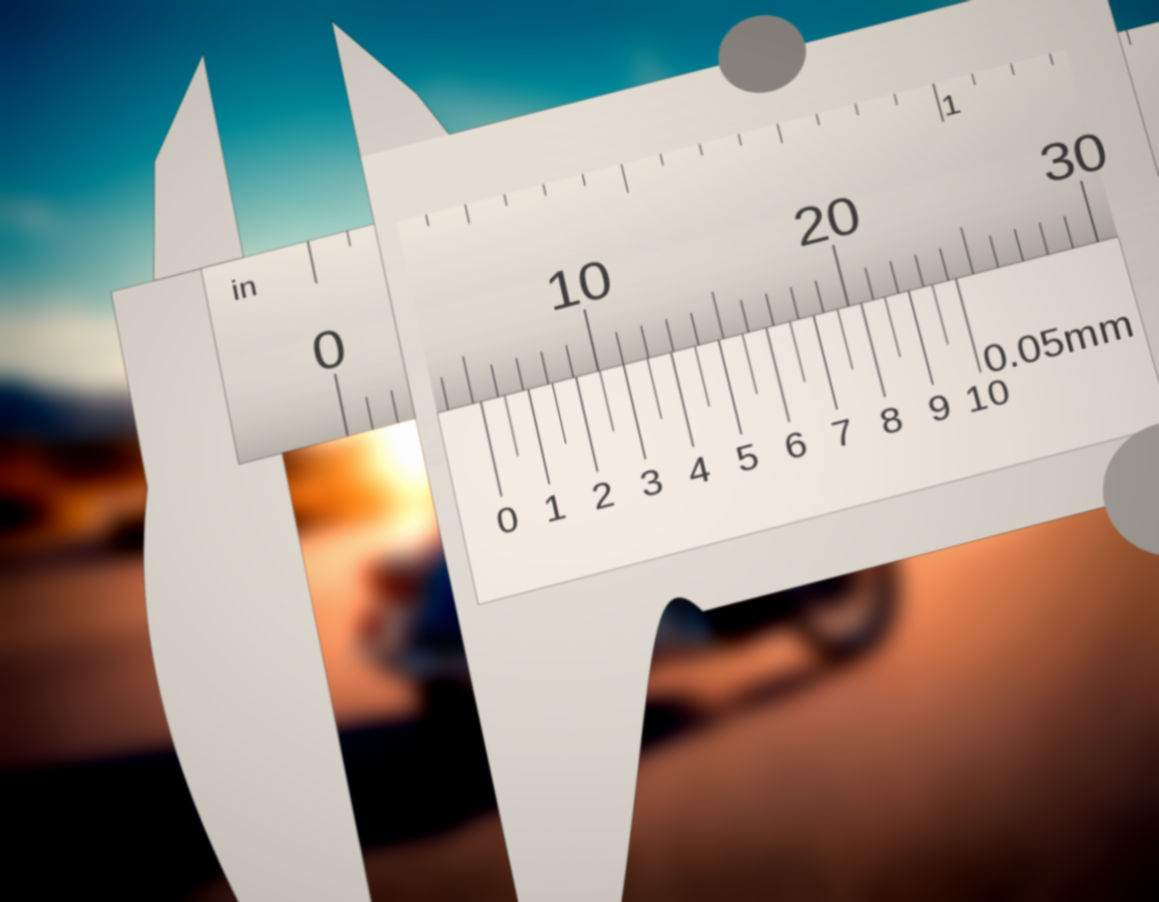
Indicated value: 5.3 mm
